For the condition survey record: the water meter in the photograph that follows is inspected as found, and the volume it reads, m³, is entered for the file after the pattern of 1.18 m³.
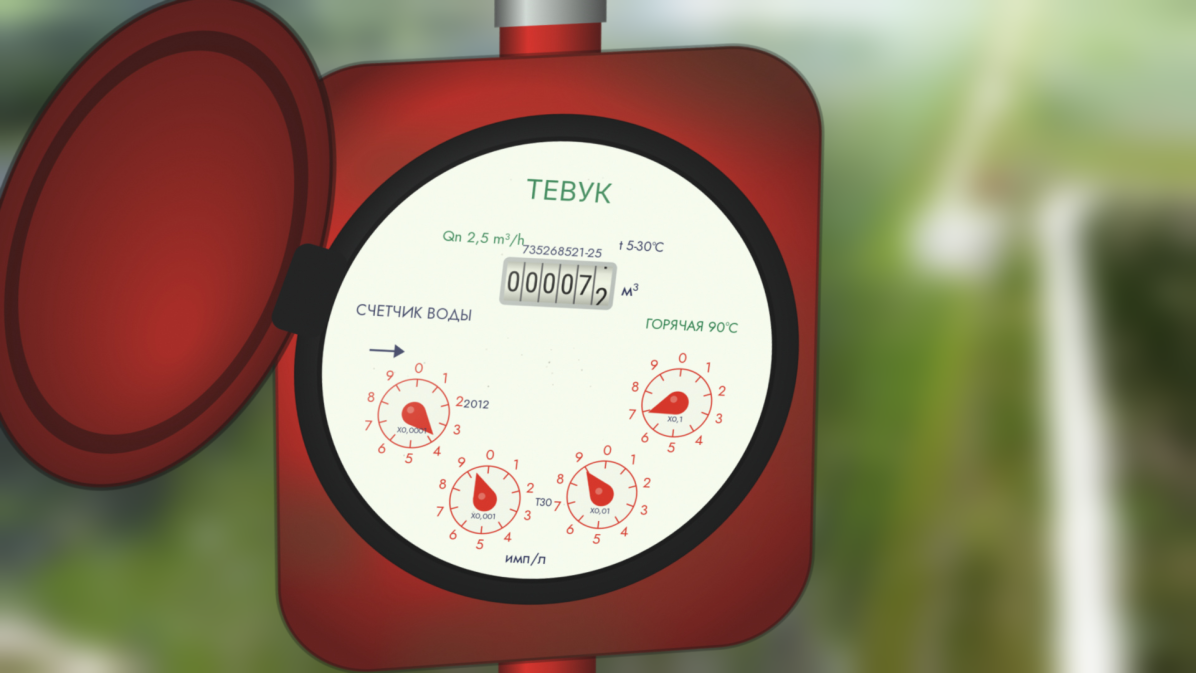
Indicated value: 71.6893 m³
